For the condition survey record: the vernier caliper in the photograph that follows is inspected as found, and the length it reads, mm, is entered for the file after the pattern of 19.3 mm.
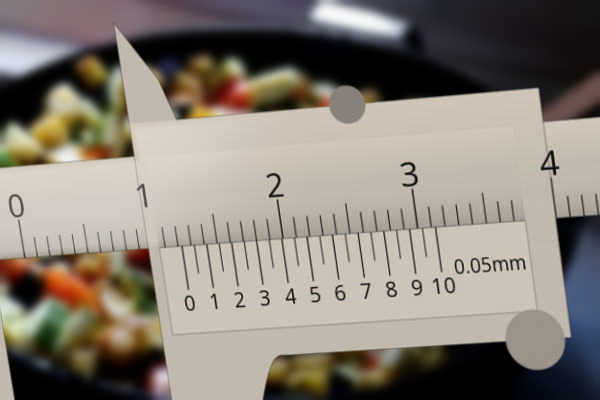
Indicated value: 12.3 mm
